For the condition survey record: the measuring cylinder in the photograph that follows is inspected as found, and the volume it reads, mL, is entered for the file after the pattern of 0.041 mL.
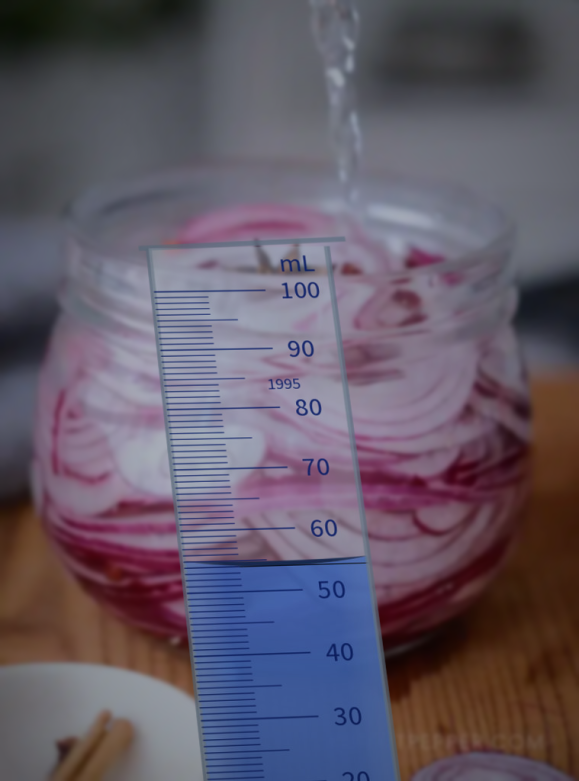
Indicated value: 54 mL
